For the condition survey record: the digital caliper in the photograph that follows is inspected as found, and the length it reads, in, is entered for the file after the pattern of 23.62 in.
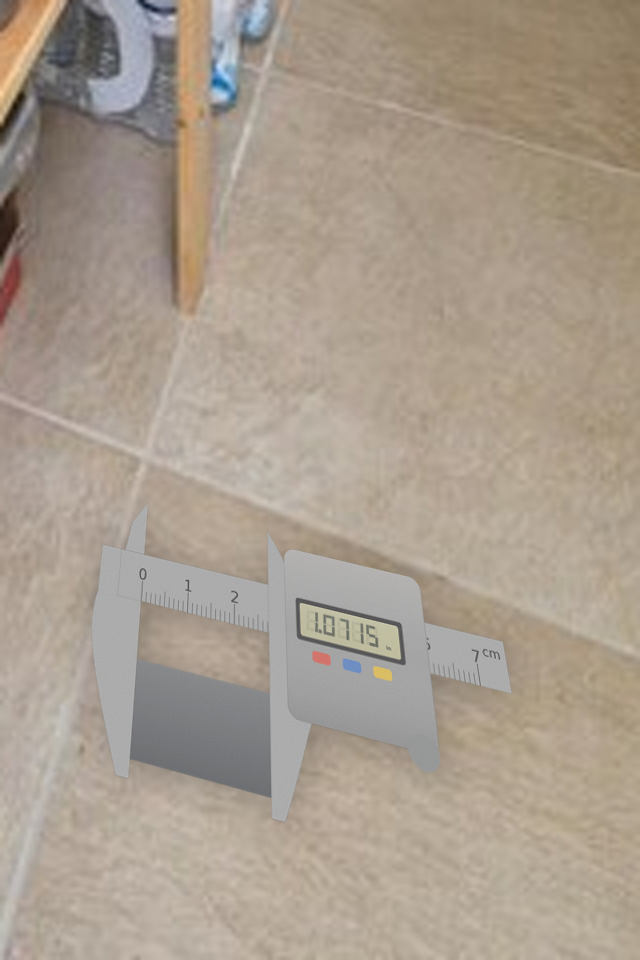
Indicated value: 1.0715 in
